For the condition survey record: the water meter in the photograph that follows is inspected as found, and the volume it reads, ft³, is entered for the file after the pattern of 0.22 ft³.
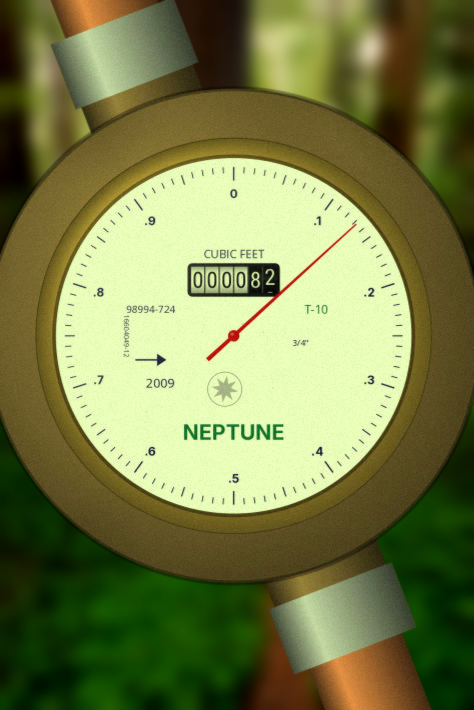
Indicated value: 82.13 ft³
